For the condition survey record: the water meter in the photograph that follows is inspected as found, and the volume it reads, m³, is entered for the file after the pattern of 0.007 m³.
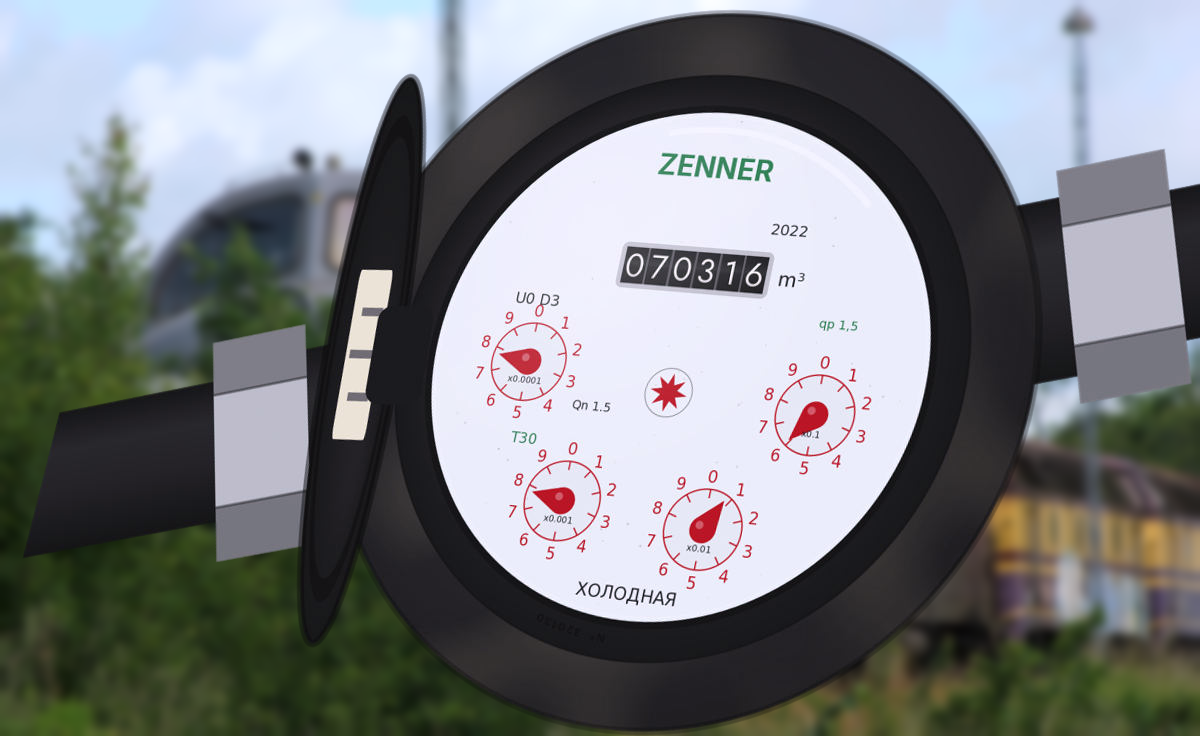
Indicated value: 70316.6077 m³
